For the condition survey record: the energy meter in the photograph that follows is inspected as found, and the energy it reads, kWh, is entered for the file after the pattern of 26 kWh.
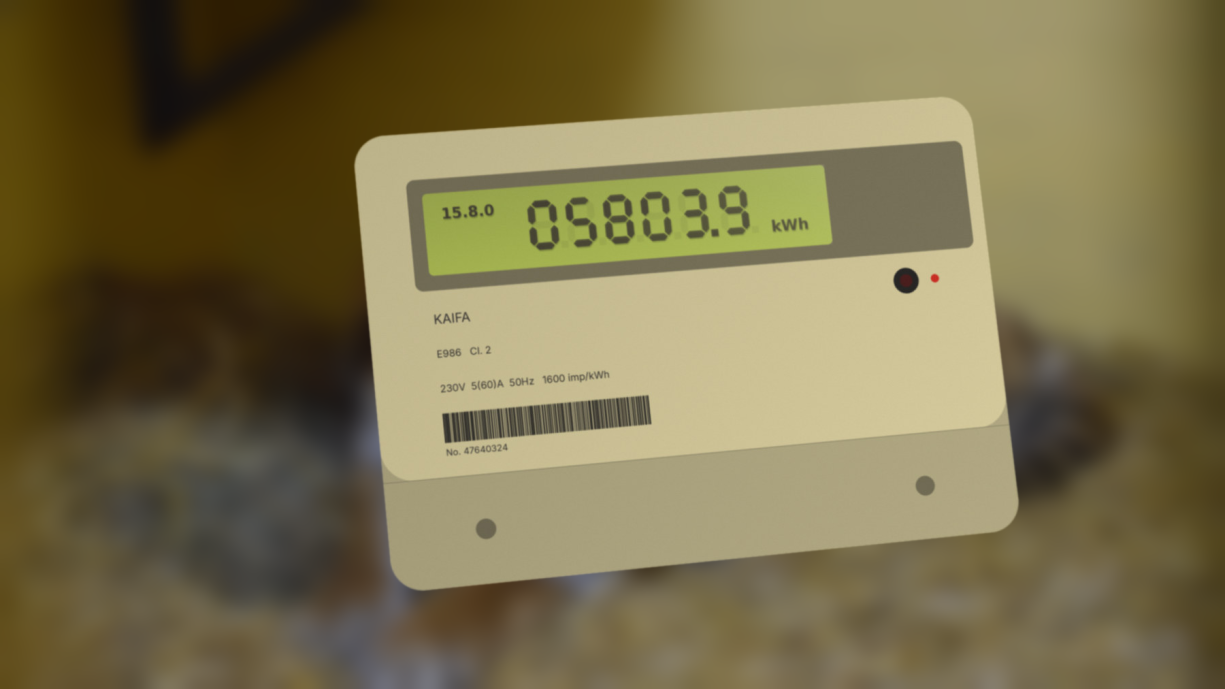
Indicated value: 5803.9 kWh
